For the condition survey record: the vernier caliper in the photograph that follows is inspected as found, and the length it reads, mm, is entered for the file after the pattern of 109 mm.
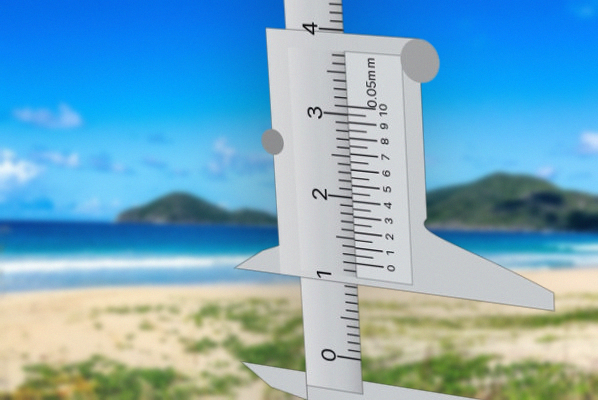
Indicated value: 12.0 mm
